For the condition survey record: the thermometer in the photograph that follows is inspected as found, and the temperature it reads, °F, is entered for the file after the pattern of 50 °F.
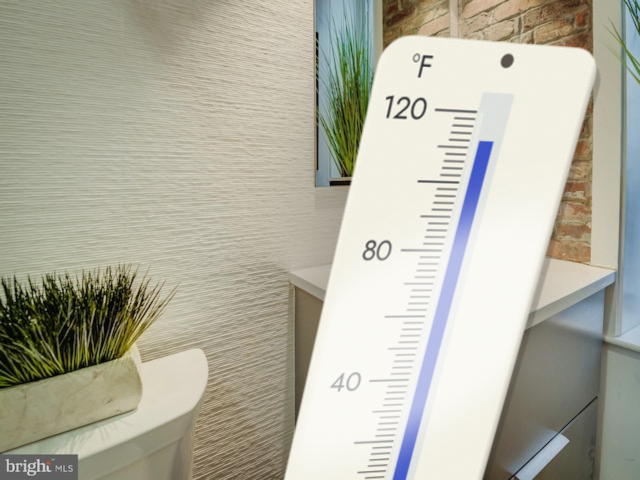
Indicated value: 112 °F
